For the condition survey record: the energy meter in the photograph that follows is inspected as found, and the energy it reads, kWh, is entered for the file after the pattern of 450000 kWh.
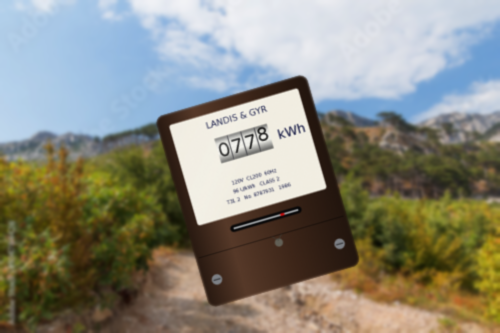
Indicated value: 778 kWh
